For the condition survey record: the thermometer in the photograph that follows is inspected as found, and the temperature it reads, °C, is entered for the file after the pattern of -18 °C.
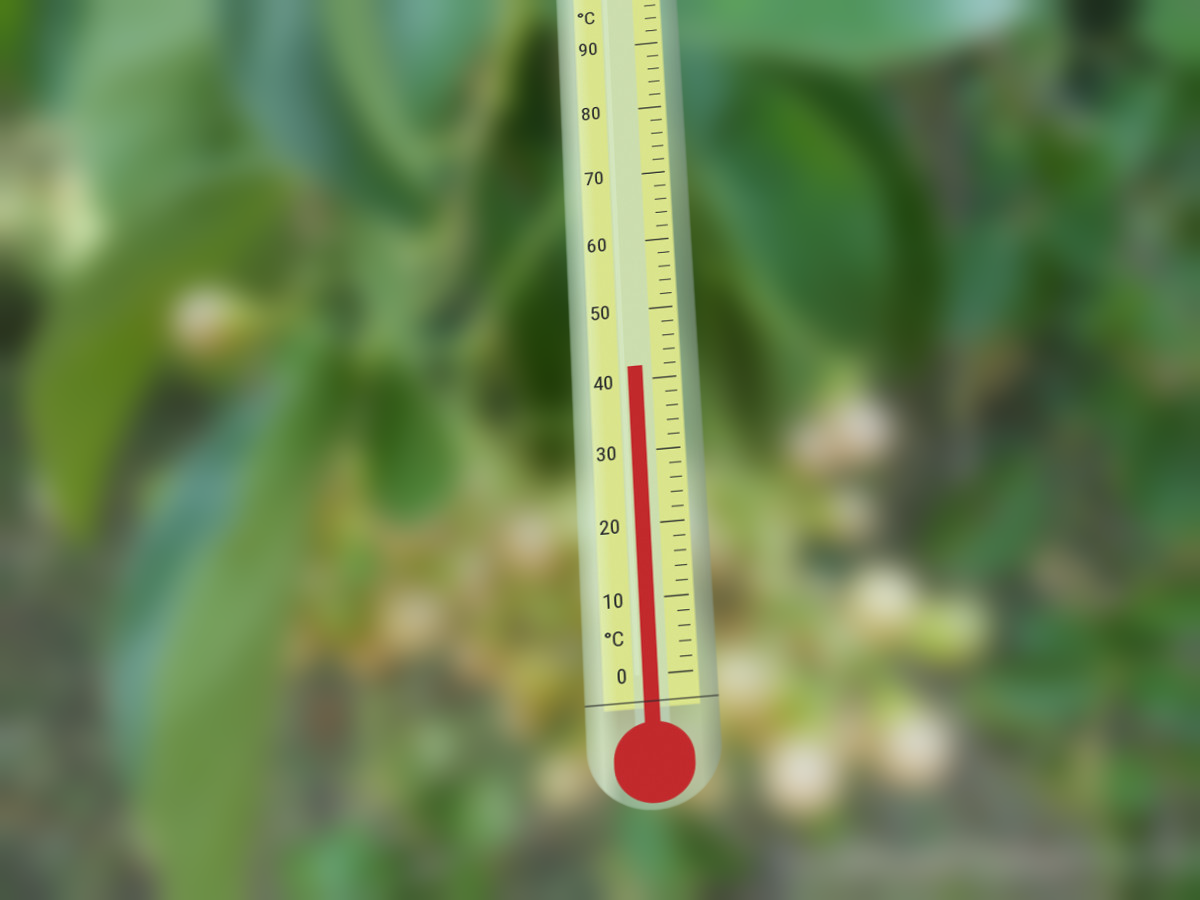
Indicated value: 42 °C
